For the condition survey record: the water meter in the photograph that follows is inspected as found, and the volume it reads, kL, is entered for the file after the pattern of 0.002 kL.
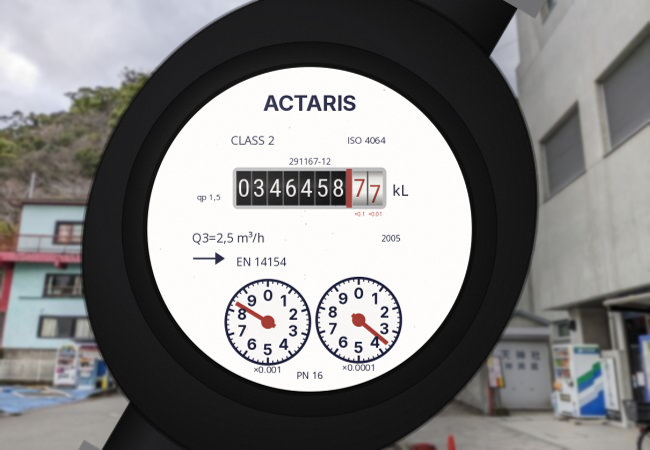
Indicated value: 346458.7683 kL
